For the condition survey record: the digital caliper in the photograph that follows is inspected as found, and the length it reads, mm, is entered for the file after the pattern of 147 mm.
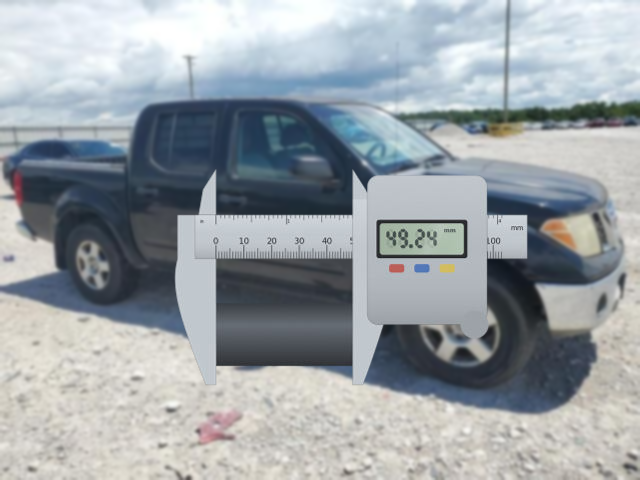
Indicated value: 49.24 mm
